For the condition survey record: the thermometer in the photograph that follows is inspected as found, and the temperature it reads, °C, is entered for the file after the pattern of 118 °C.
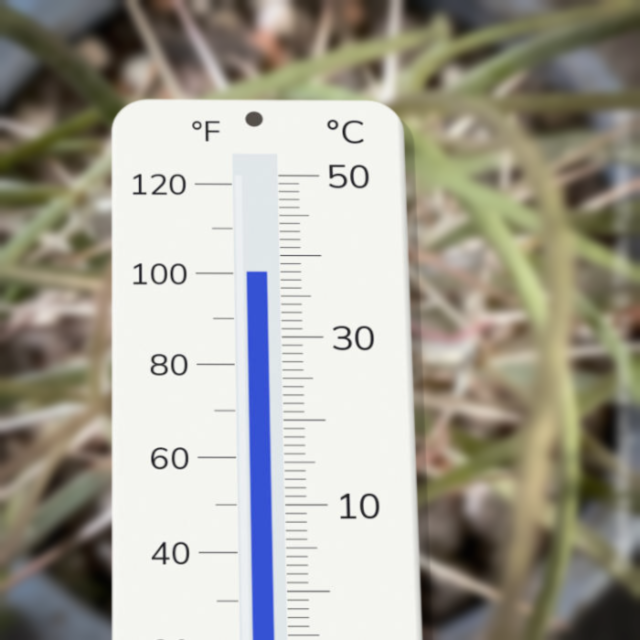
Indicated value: 38 °C
